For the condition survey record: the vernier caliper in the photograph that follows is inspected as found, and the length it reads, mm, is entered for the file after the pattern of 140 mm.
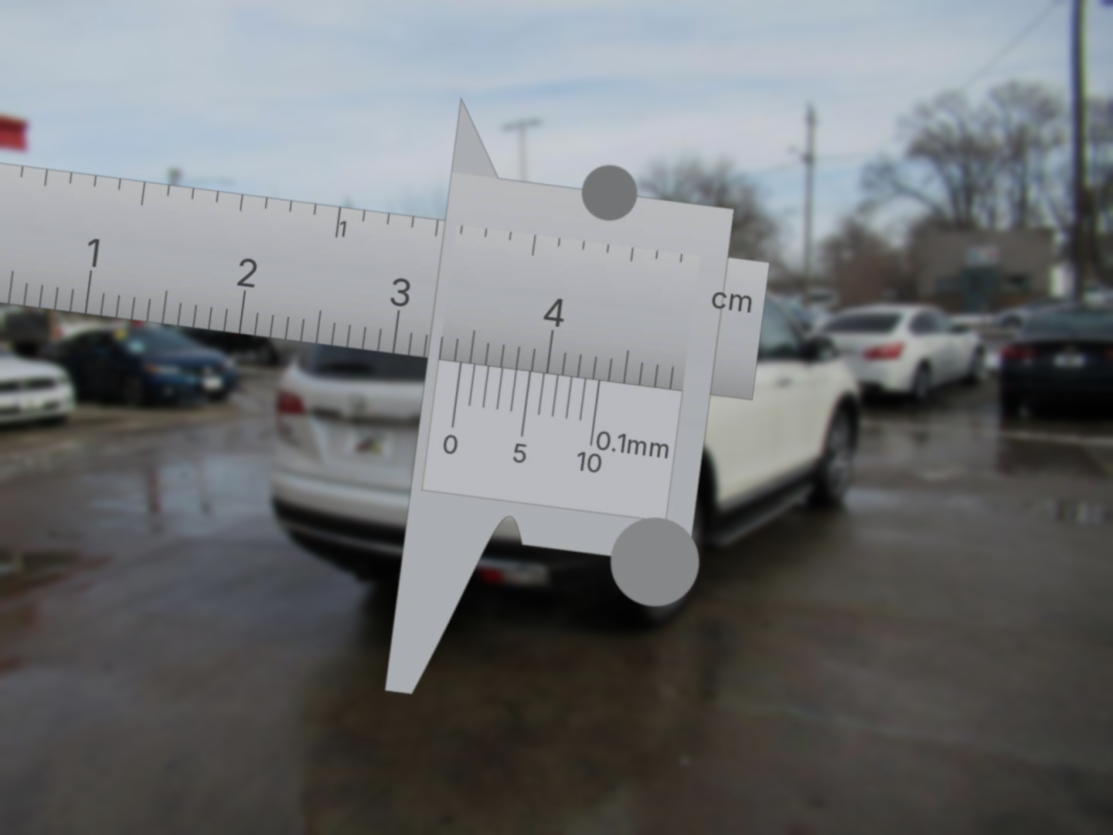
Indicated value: 34.4 mm
